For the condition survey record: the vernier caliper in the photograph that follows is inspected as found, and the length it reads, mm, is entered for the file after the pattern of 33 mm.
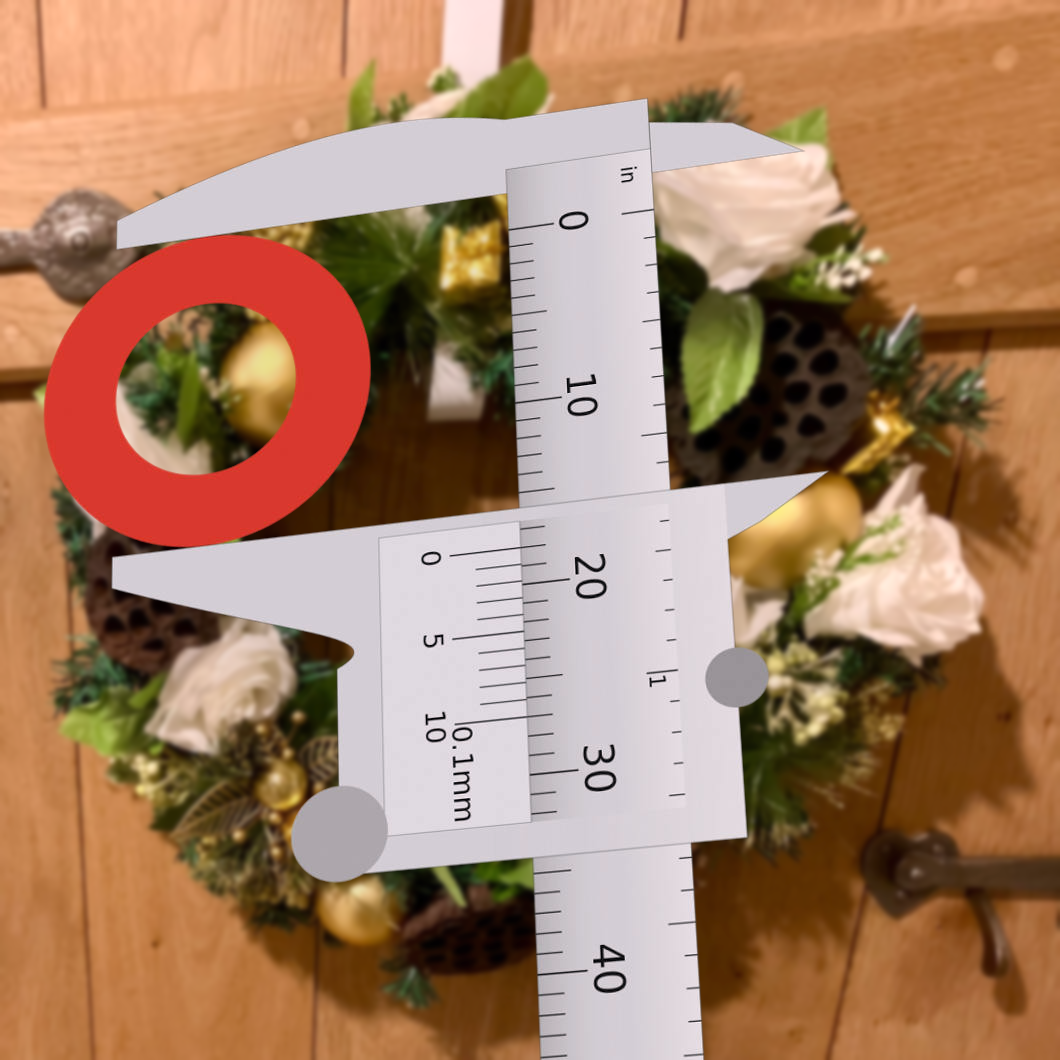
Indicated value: 18.0 mm
